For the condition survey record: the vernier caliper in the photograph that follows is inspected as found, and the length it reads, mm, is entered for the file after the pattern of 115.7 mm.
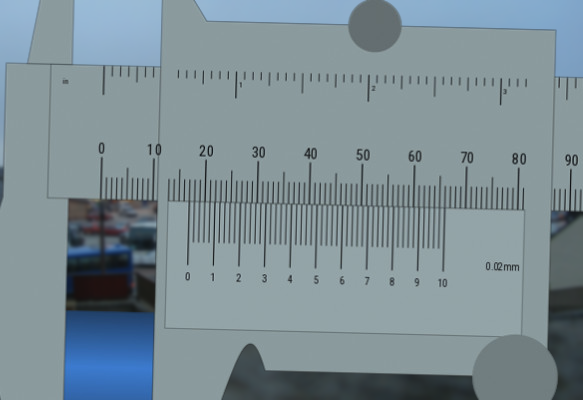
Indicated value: 17.0 mm
